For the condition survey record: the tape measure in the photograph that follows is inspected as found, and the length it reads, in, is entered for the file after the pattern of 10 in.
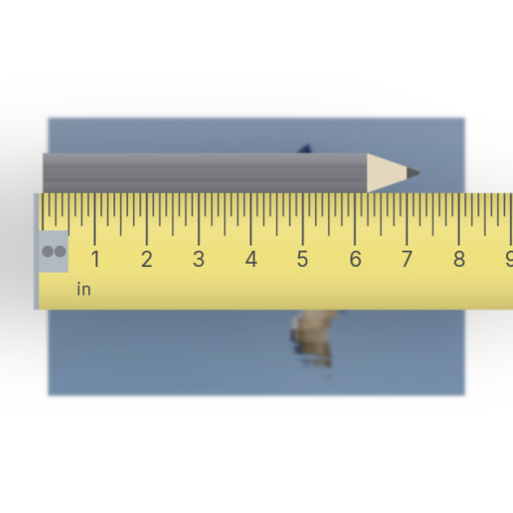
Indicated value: 7.25 in
